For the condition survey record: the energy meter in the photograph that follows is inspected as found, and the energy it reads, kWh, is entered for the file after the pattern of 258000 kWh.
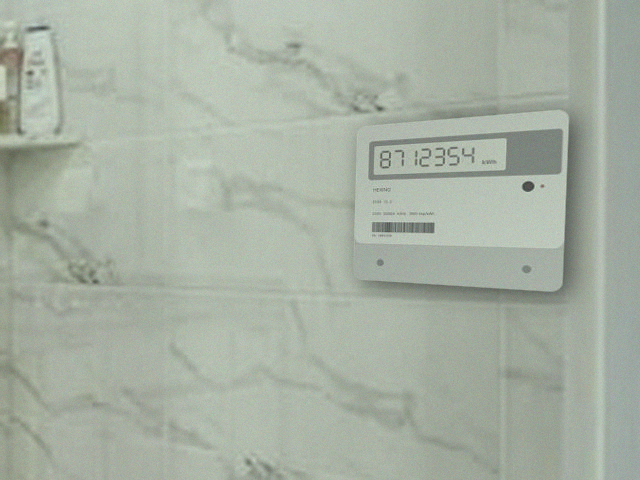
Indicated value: 8712354 kWh
